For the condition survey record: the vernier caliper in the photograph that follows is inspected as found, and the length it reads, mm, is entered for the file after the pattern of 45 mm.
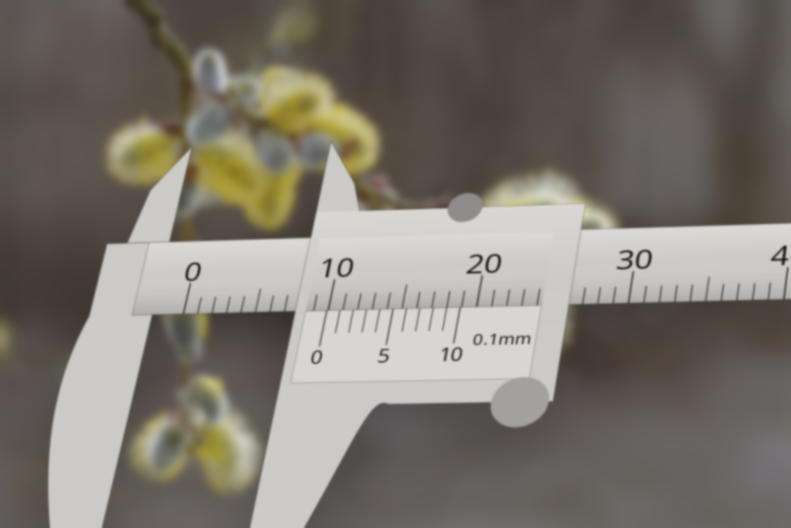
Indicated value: 9.9 mm
